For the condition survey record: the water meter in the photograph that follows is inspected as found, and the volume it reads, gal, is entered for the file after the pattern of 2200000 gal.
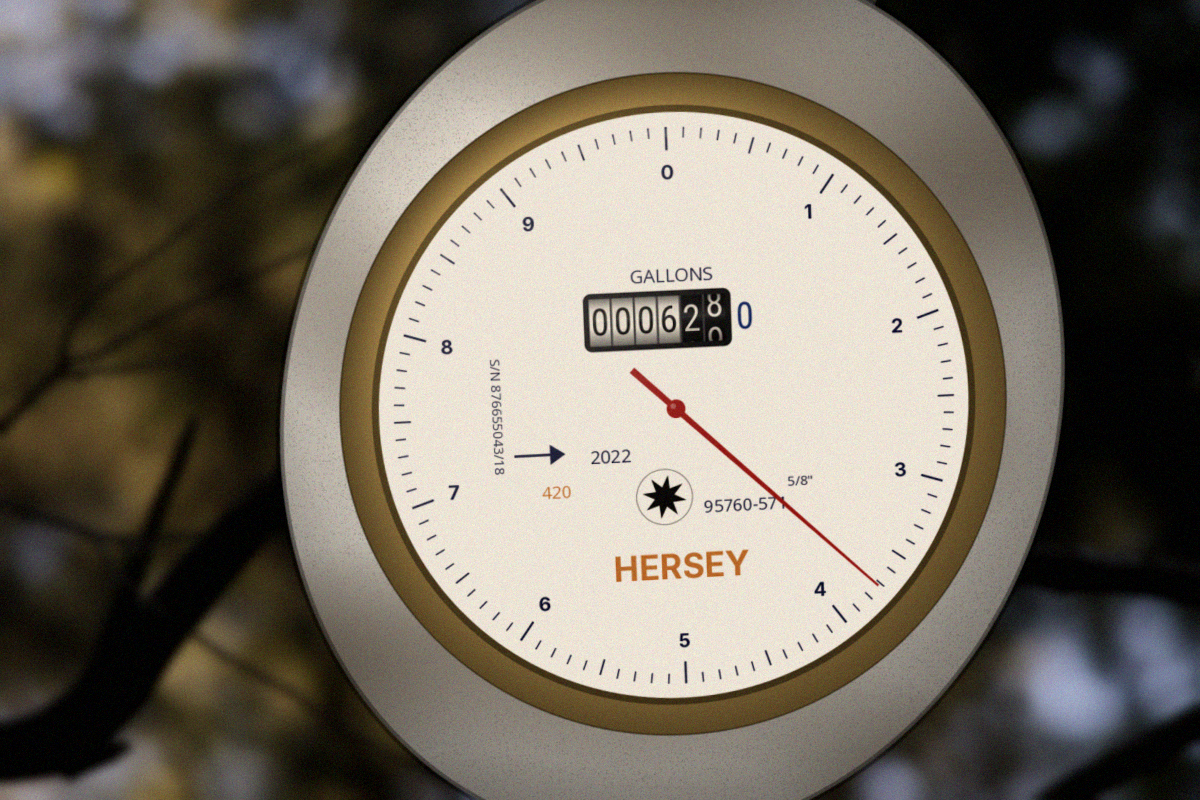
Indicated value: 6283.7 gal
